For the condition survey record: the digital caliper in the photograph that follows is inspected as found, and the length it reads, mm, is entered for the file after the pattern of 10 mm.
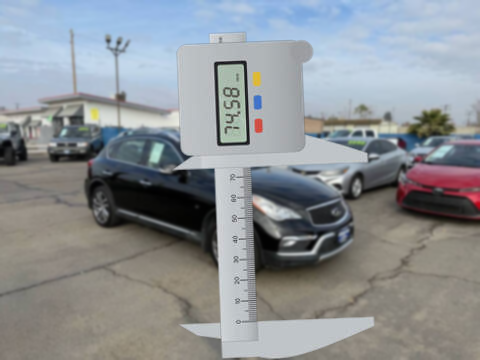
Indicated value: 74.58 mm
